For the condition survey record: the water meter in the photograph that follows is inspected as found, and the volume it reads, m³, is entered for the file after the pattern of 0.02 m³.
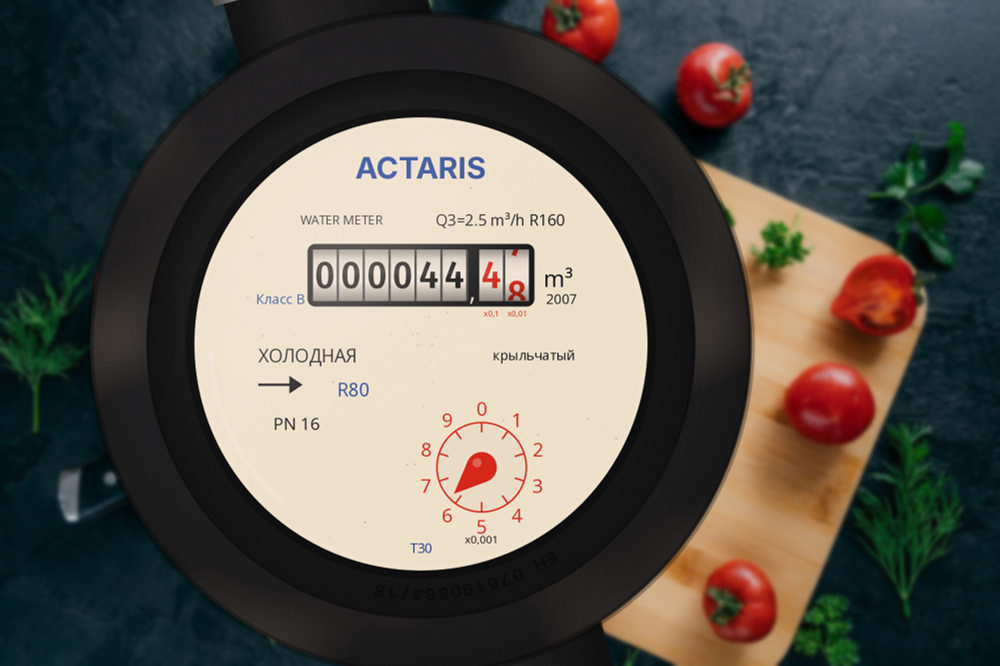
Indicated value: 44.476 m³
